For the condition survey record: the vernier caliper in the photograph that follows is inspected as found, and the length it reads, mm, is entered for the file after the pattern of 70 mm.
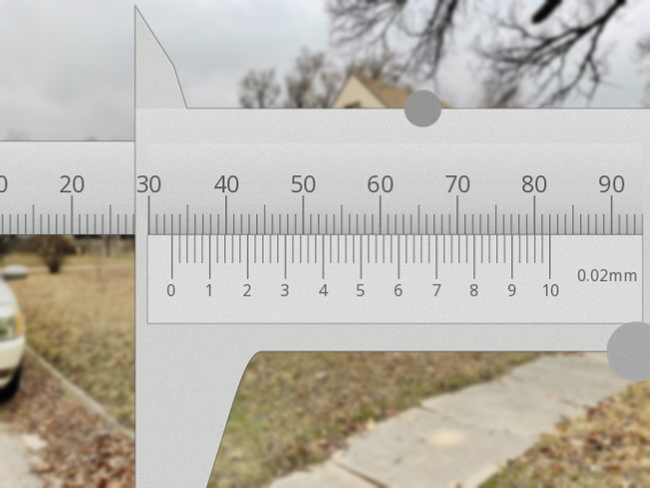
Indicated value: 33.0 mm
